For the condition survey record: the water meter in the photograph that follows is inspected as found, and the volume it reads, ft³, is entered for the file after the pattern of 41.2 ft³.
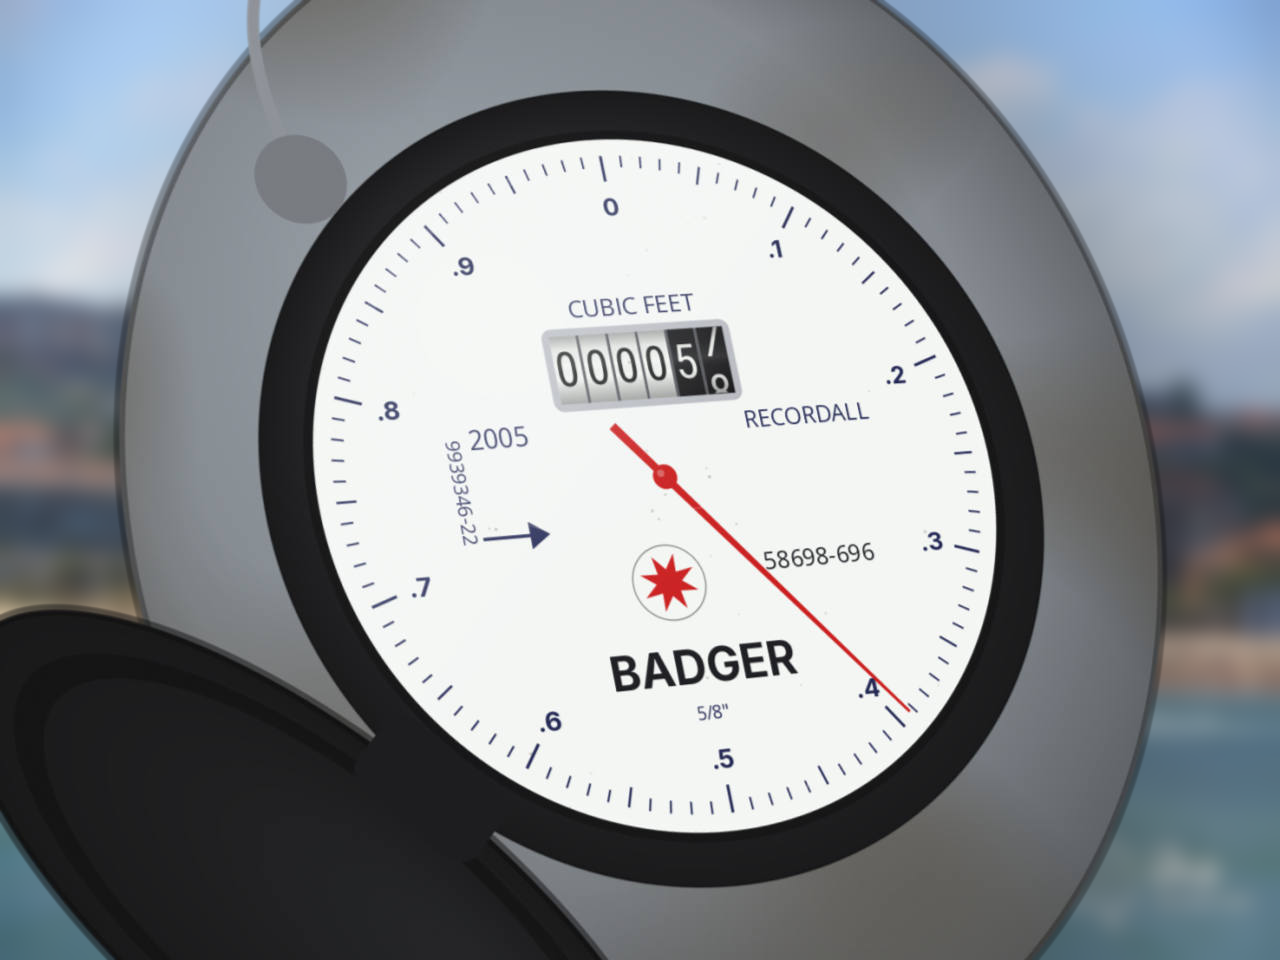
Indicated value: 57.39 ft³
